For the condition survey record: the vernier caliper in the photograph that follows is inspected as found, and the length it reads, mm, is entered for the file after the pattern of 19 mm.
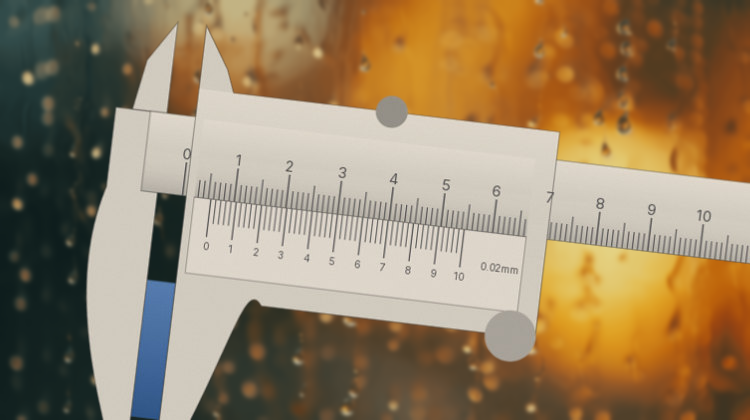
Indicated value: 5.5 mm
